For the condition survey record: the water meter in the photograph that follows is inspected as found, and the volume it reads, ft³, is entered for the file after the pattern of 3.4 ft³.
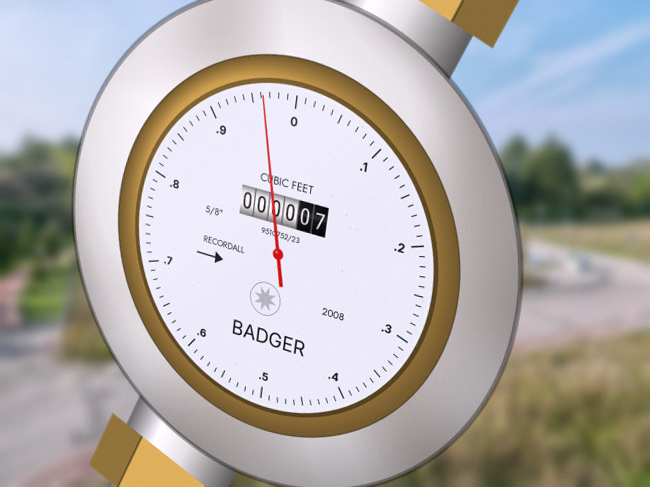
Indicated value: 6.96 ft³
